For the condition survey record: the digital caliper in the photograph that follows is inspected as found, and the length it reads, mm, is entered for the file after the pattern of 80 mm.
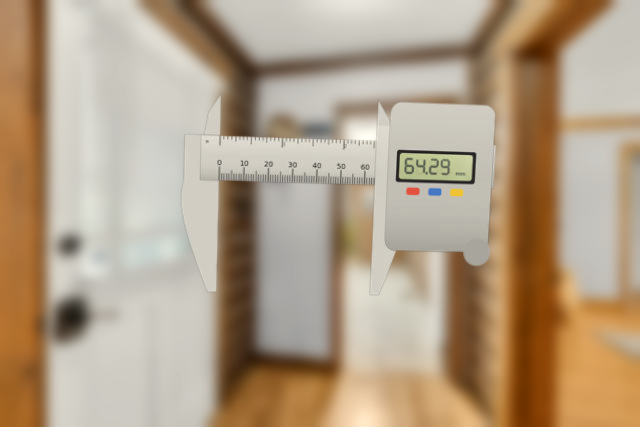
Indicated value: 64.29 mm
